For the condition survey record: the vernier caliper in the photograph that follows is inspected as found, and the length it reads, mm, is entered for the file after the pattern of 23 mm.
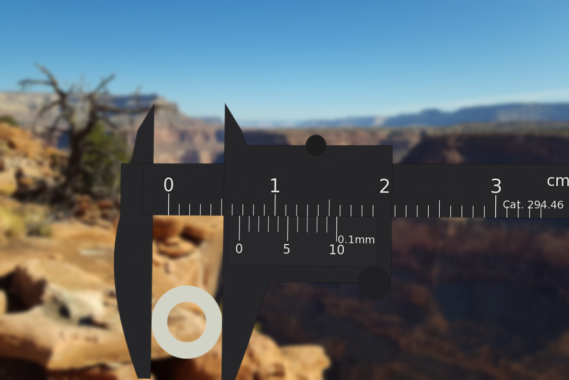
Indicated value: 6.7 mm
